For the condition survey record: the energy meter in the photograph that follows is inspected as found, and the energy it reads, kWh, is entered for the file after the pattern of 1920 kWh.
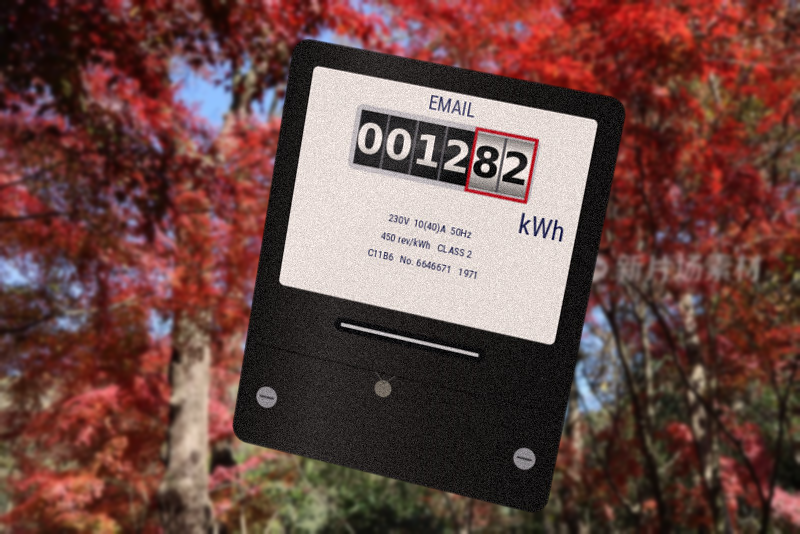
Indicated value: 12.82 kWh
